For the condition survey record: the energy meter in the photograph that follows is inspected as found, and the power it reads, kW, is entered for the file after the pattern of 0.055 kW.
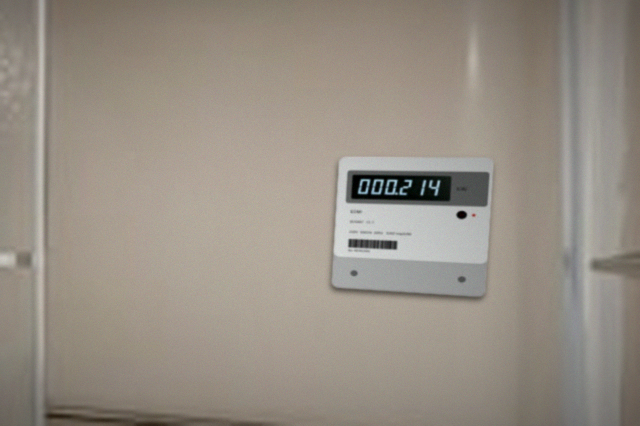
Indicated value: 0.214 kW
